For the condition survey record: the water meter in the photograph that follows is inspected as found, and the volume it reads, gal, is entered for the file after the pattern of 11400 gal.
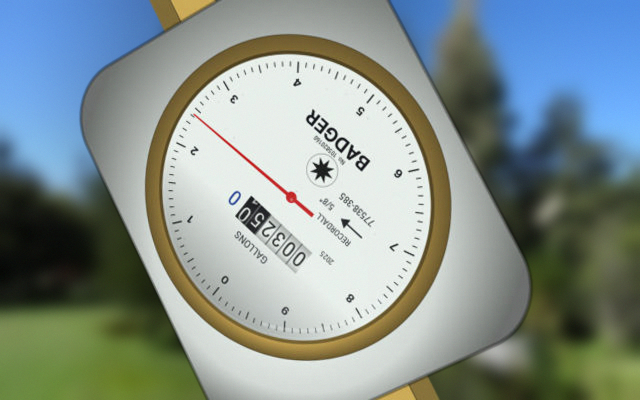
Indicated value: 32502.4 gal
